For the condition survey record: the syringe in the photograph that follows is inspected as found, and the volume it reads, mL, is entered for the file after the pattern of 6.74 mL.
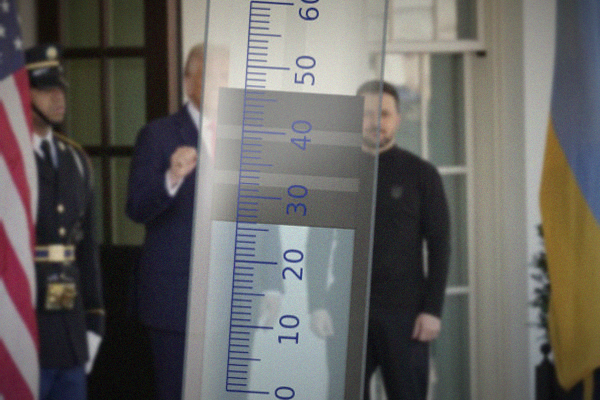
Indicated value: 26 mL
